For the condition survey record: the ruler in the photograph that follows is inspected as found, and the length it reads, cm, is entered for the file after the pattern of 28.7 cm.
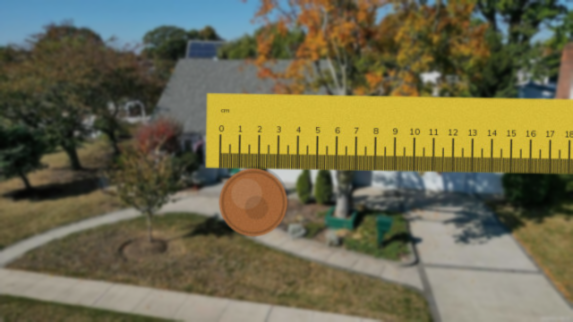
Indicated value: 3.5 cm
